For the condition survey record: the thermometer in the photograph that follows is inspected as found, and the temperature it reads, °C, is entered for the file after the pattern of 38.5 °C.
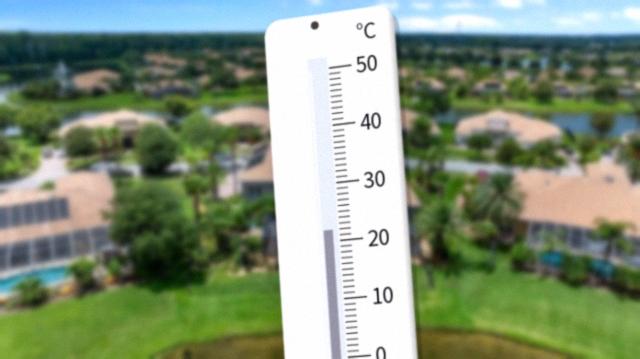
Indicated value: 22 °C
